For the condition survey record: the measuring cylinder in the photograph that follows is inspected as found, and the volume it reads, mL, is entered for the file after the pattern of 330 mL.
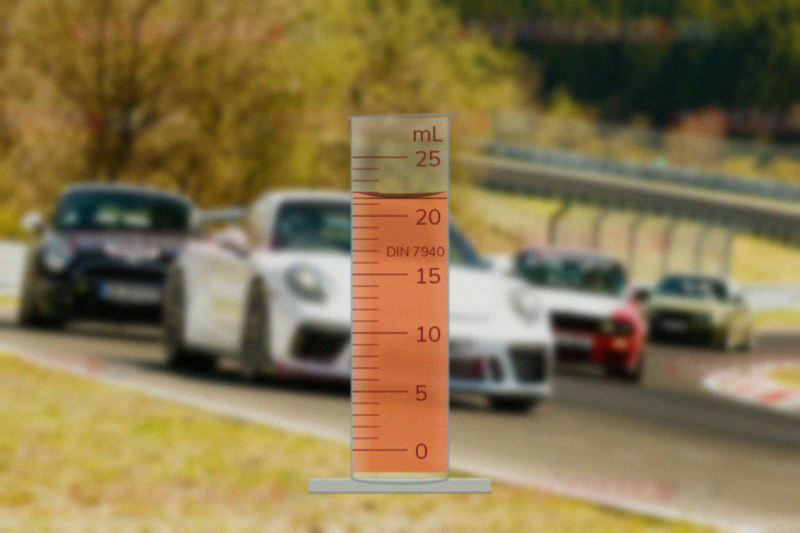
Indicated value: 21.5 mL
